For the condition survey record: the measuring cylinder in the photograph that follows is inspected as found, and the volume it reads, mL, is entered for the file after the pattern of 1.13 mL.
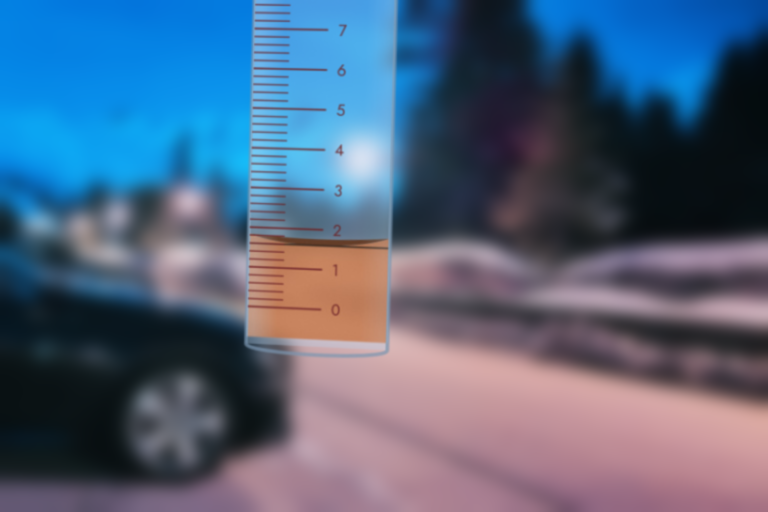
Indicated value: 1.6 mL
